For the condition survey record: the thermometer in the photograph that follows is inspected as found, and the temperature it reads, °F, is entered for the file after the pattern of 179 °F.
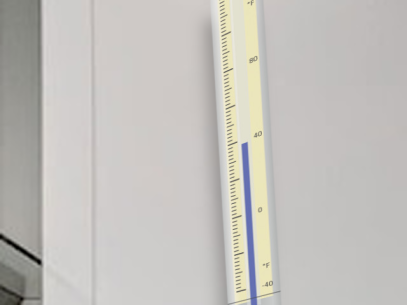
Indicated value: 38 °F
